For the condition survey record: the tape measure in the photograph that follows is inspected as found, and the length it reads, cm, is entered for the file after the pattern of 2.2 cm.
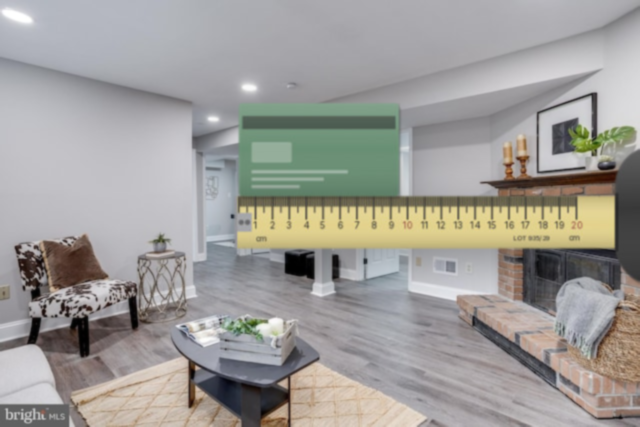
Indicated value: 9.5 cm
